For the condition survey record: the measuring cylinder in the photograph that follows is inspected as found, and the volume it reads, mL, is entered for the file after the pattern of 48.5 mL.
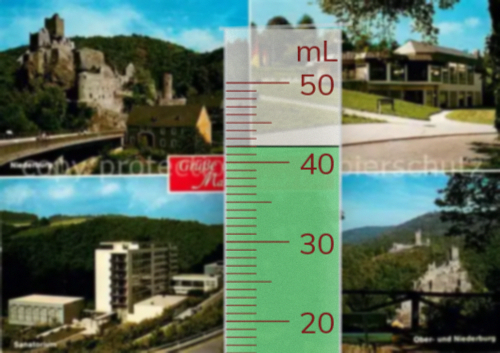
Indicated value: 42 mL
